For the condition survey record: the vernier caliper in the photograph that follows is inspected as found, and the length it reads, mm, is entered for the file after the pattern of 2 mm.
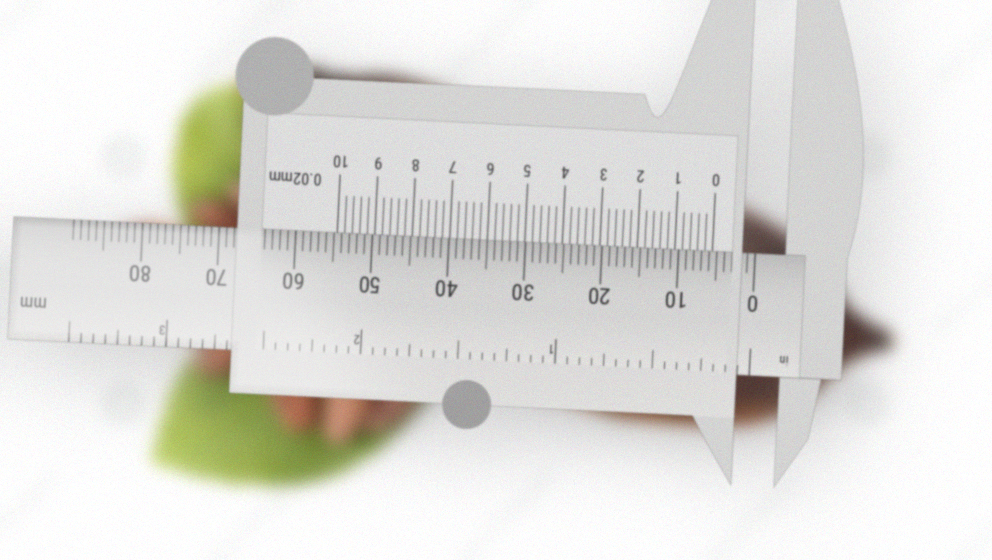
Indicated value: 5.6 mm
